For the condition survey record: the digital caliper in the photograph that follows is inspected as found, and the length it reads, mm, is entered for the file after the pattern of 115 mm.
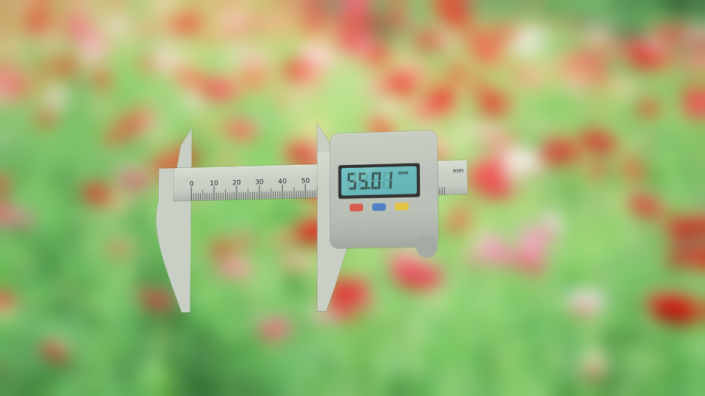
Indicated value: 55.01 mm
